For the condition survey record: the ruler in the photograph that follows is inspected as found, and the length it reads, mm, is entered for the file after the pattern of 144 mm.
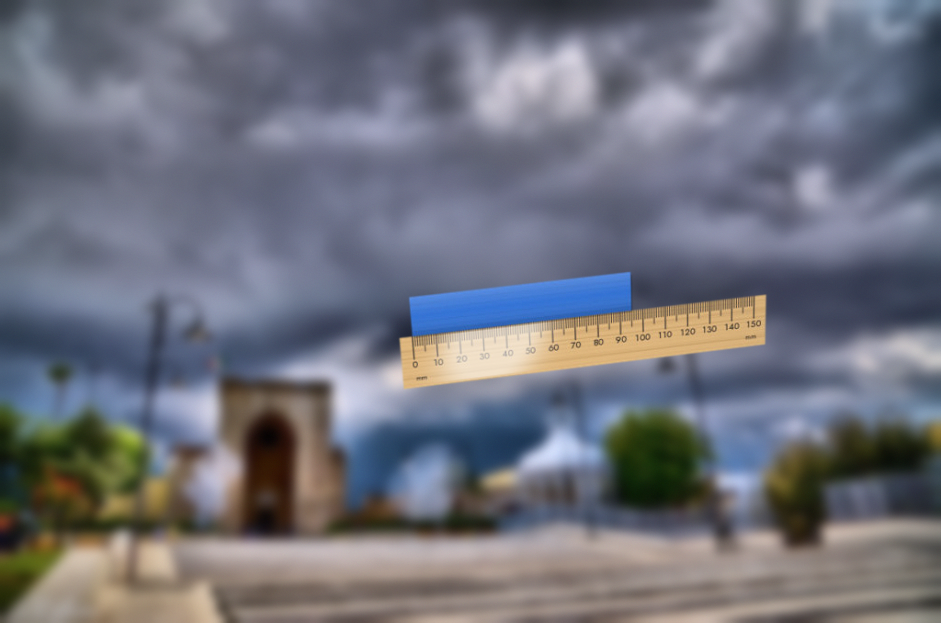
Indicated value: 95 mm
